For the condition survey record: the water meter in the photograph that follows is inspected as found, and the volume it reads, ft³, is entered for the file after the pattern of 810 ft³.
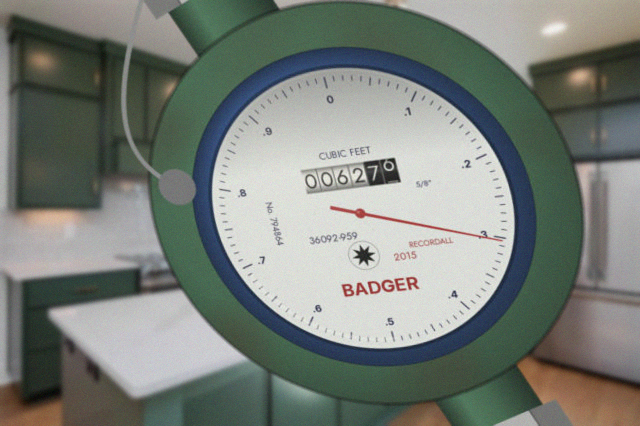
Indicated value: 6276.30 ft³
